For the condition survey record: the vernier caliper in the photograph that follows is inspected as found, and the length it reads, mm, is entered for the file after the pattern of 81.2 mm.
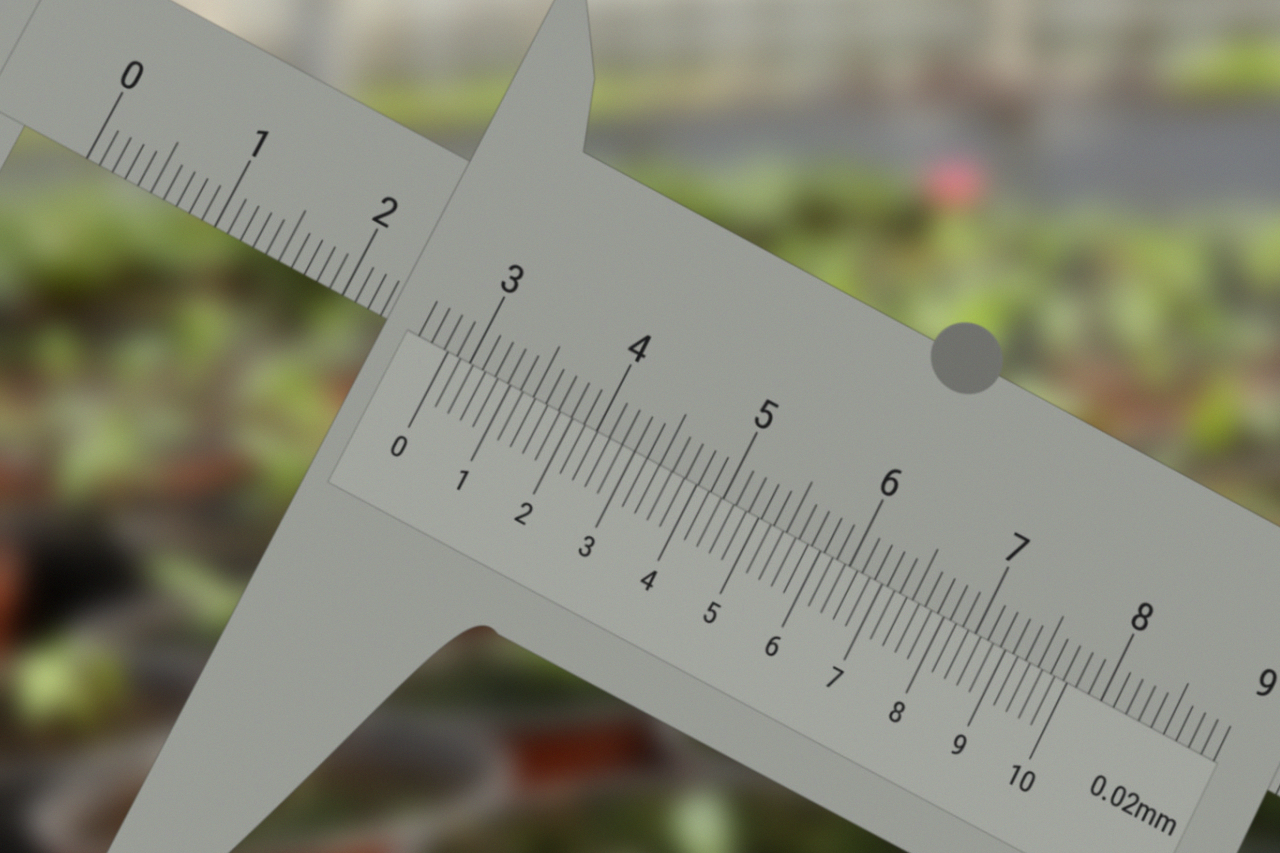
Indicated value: 28.3 mm
